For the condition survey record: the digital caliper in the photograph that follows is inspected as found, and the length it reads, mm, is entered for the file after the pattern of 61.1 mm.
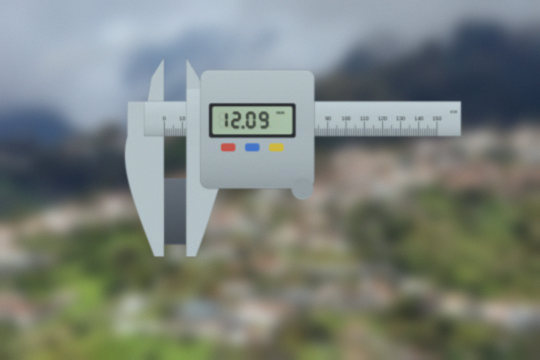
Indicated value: 12.09 mm
